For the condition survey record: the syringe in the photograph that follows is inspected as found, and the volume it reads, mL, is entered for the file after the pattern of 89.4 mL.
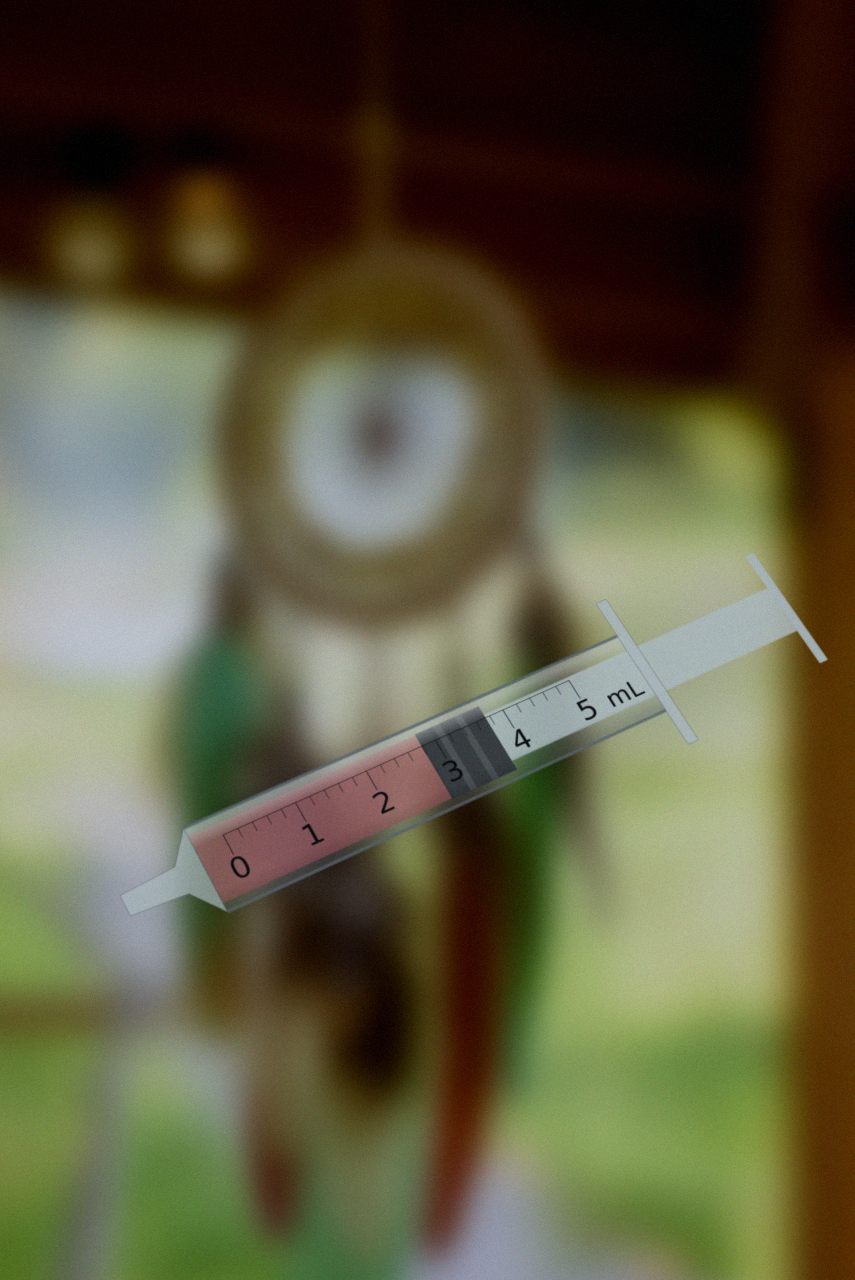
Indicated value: 2.8 mL
